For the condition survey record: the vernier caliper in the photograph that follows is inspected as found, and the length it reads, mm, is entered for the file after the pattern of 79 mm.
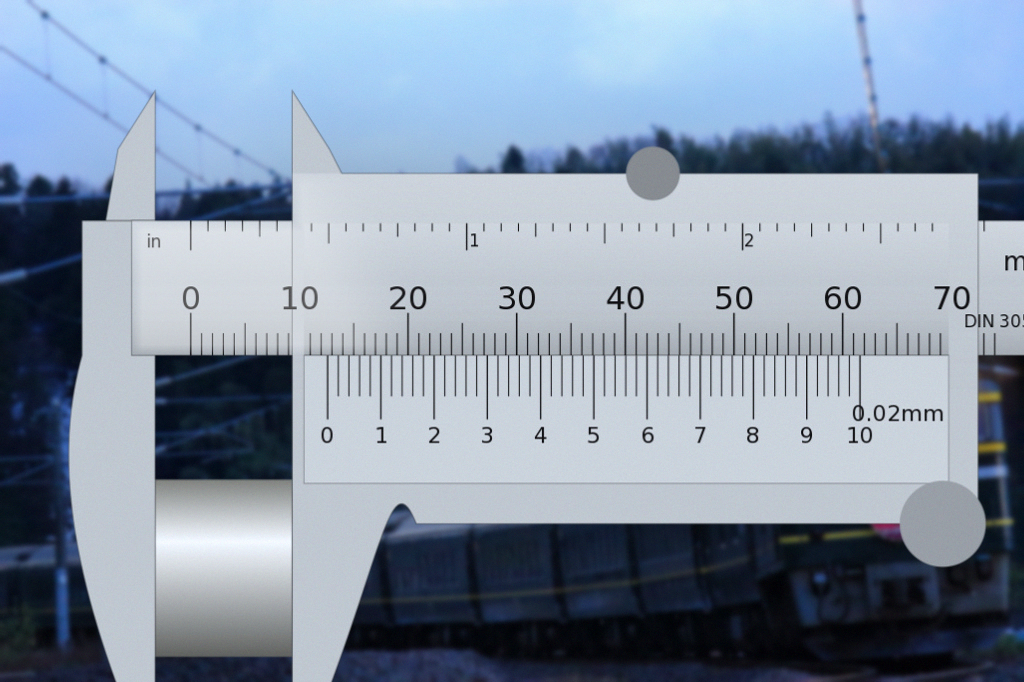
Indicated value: 12.6 mm
